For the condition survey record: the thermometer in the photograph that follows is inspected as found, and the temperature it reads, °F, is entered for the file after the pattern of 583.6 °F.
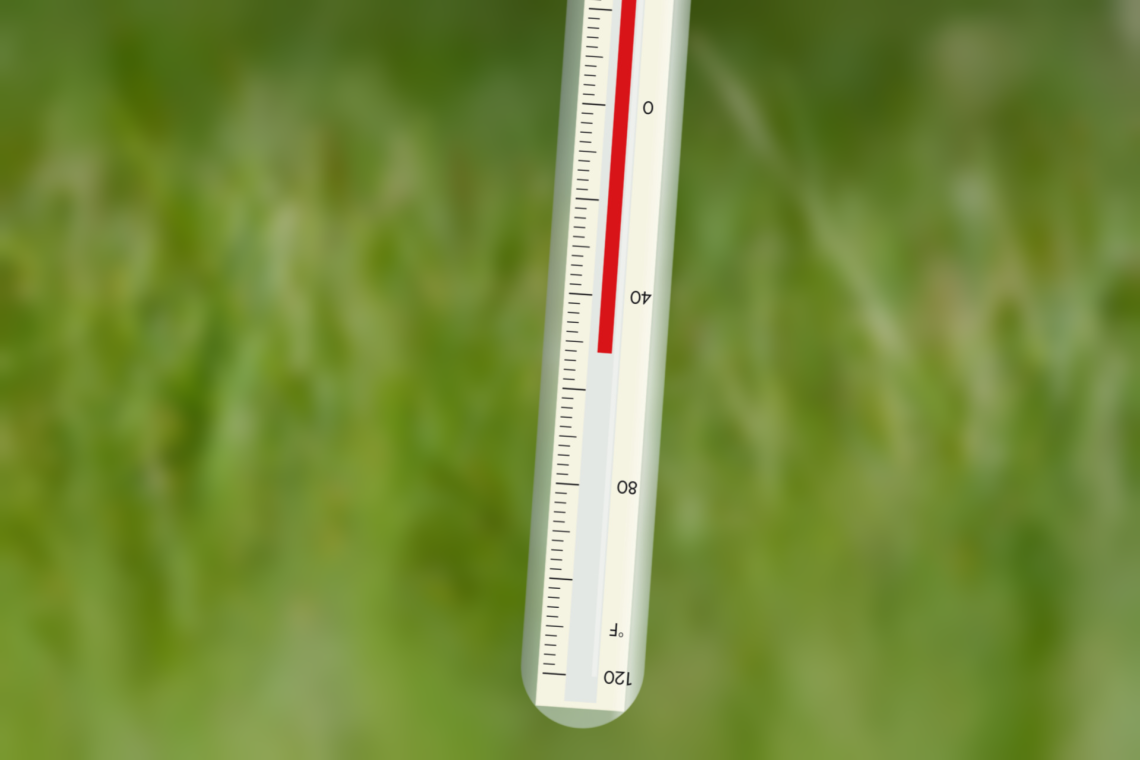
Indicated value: 52 °F
